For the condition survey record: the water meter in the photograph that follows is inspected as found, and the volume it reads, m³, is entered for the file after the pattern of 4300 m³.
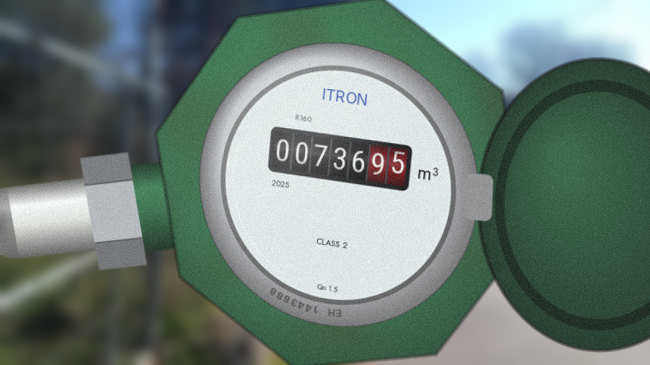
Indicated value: 736.95 m³
